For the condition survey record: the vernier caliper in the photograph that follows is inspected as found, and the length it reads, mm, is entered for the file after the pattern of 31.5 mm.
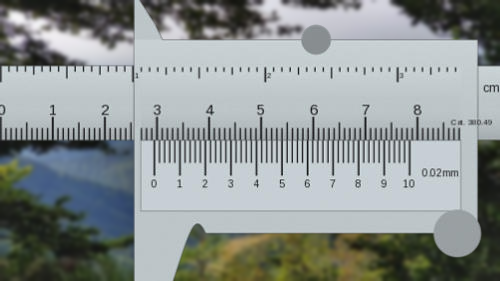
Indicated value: 29.5 mm
